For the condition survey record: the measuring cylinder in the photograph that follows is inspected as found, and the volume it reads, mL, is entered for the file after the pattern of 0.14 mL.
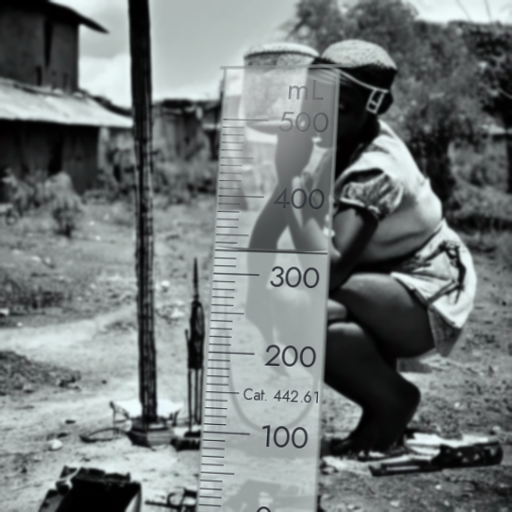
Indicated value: 330 mL
